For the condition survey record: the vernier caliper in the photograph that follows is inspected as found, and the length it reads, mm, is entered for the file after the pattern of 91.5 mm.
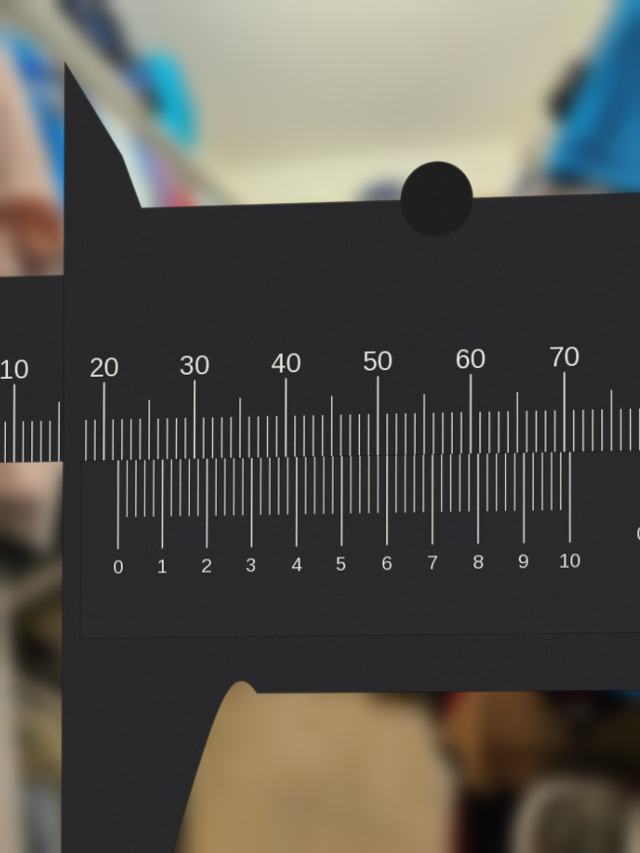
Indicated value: 21.6 mm
